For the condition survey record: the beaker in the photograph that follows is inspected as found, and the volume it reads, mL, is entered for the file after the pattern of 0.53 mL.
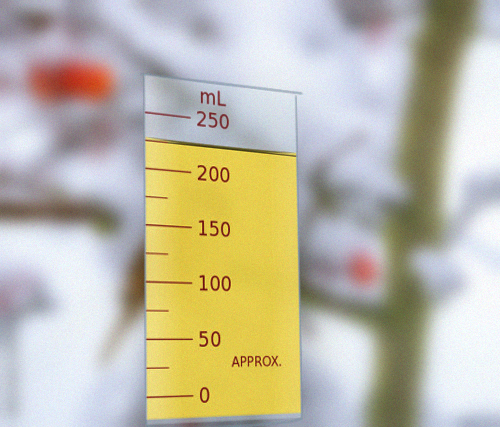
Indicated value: 225 mL
